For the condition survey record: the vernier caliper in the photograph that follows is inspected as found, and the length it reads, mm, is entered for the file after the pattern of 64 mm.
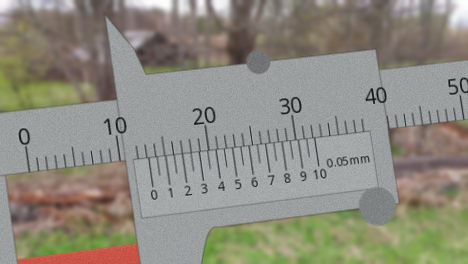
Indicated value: 13.2 mm
